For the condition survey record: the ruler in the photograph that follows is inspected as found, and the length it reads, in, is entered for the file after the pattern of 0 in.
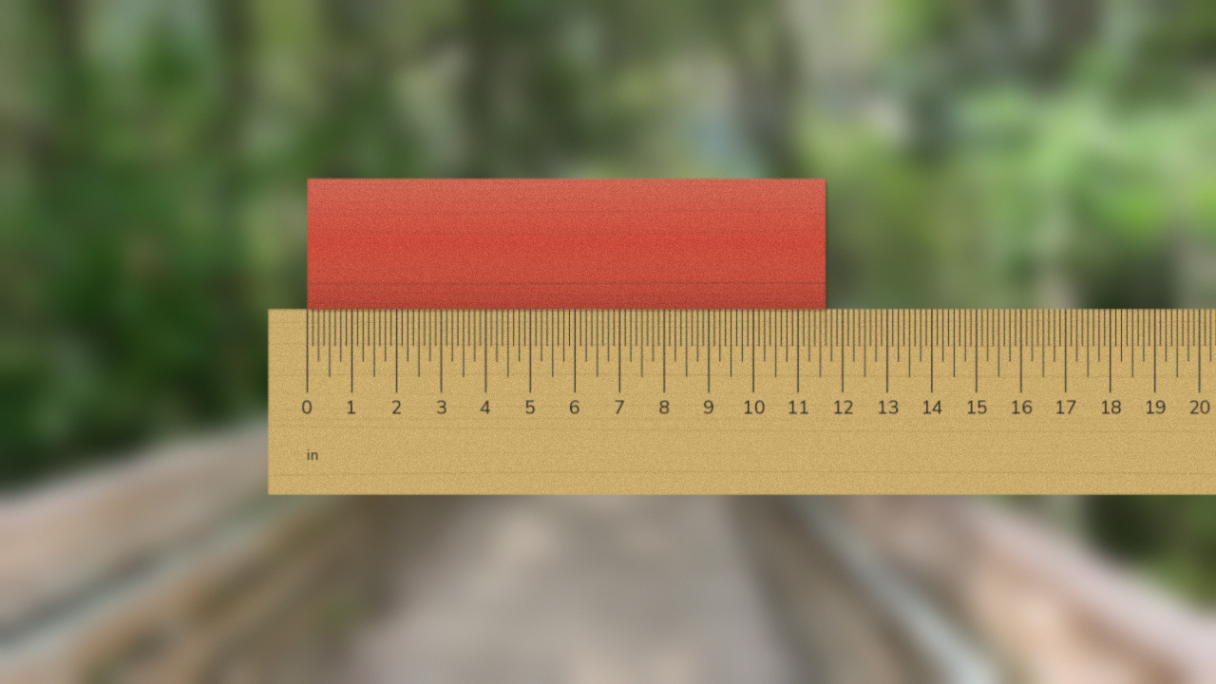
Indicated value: 11.625 in
